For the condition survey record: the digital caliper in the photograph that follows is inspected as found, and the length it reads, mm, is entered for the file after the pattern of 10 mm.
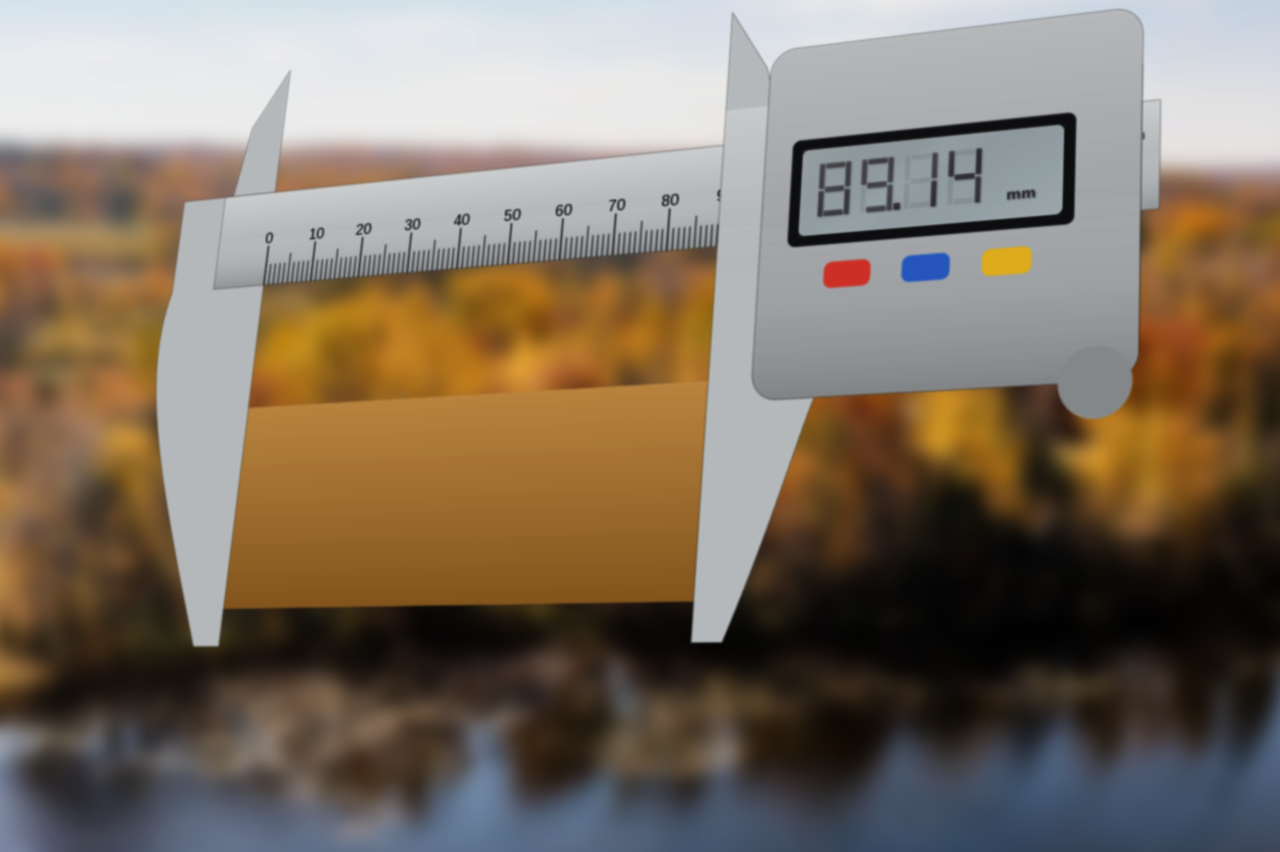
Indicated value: 89.14 mm
